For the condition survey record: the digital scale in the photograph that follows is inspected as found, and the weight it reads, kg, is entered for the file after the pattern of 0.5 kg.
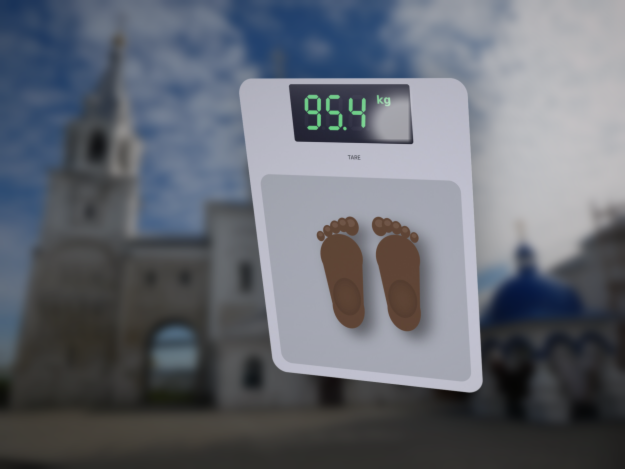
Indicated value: 95.4 kg
